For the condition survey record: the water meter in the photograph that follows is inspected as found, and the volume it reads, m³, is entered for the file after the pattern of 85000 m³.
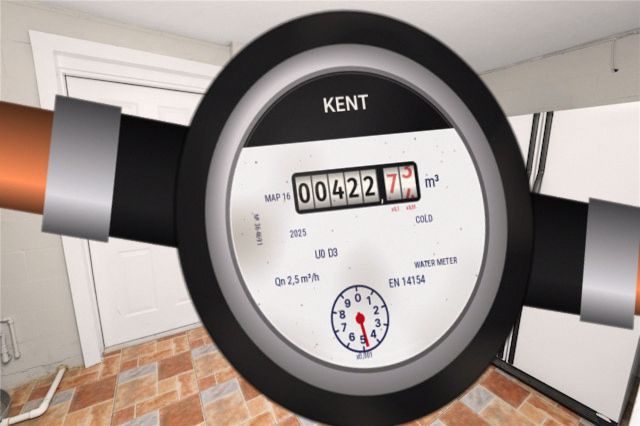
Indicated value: 422.734 m³
